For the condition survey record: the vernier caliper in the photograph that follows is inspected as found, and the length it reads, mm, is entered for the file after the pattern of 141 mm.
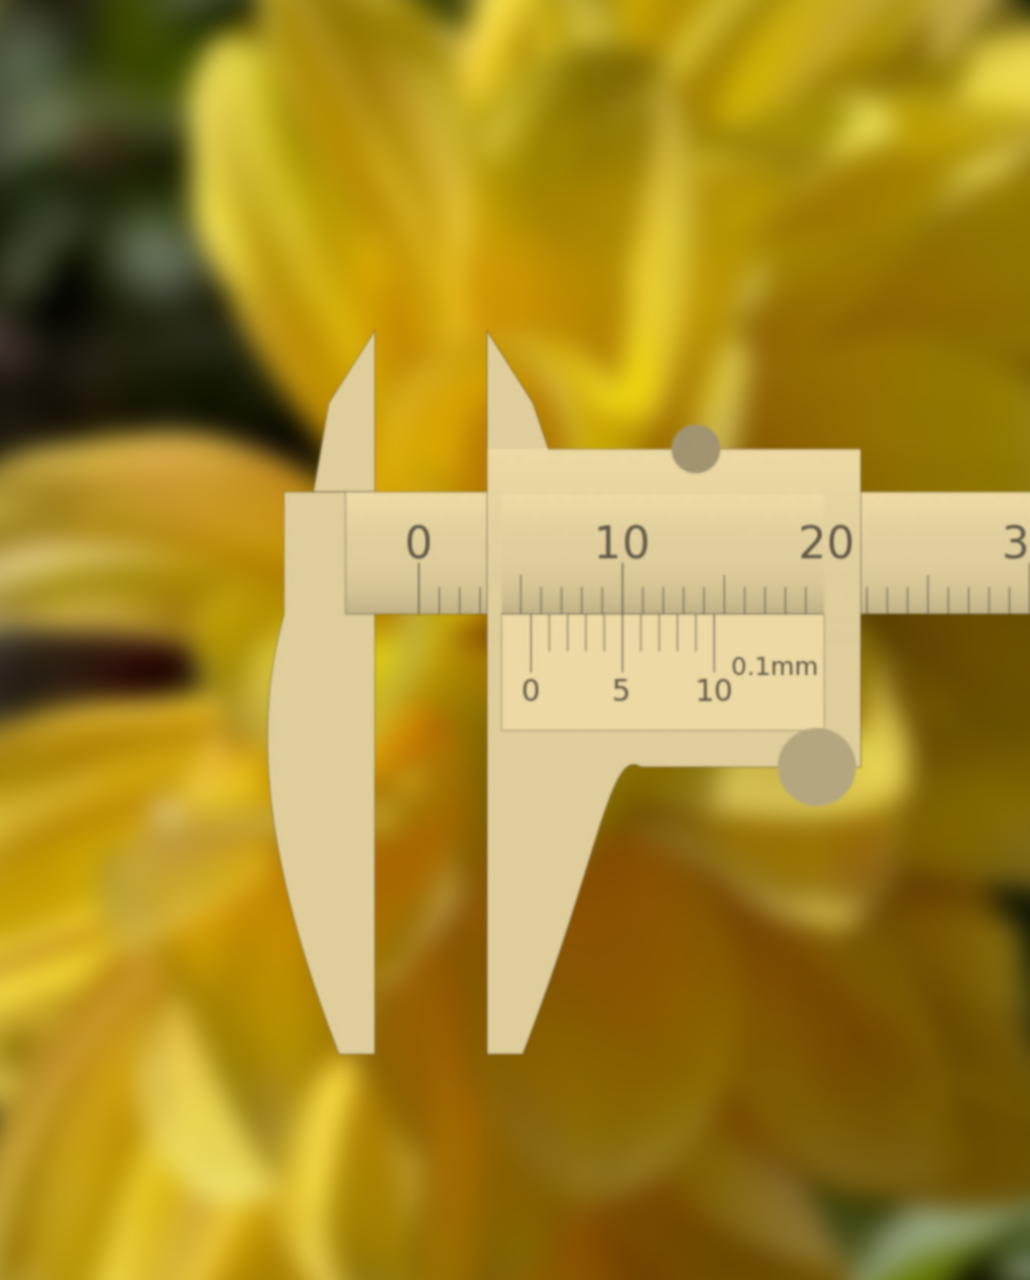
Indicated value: 5.5 mm
